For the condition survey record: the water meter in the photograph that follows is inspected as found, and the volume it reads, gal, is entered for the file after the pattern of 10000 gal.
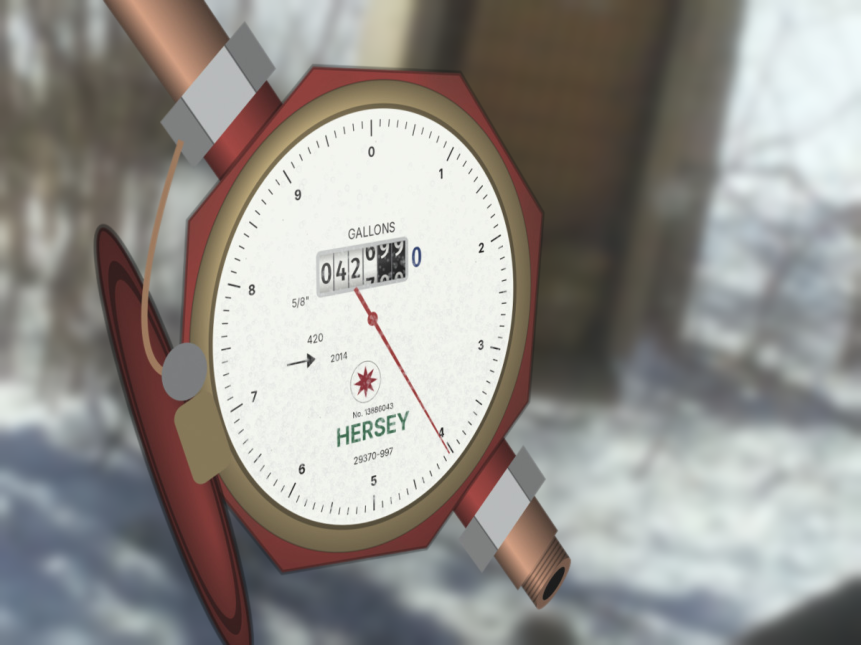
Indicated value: 426994.0 gal
